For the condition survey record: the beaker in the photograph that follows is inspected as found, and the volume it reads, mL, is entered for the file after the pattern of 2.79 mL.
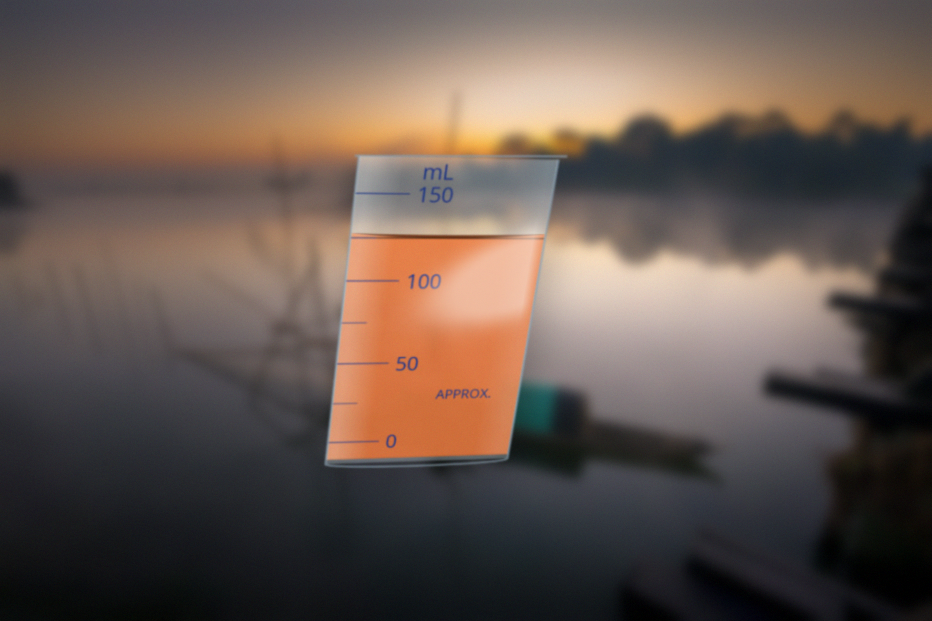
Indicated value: 125 mL
